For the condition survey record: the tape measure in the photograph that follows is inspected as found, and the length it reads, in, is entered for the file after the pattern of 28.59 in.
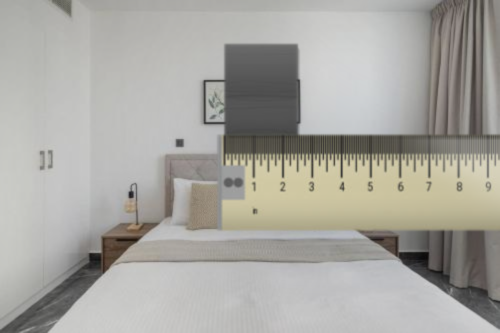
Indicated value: 2.5 in
